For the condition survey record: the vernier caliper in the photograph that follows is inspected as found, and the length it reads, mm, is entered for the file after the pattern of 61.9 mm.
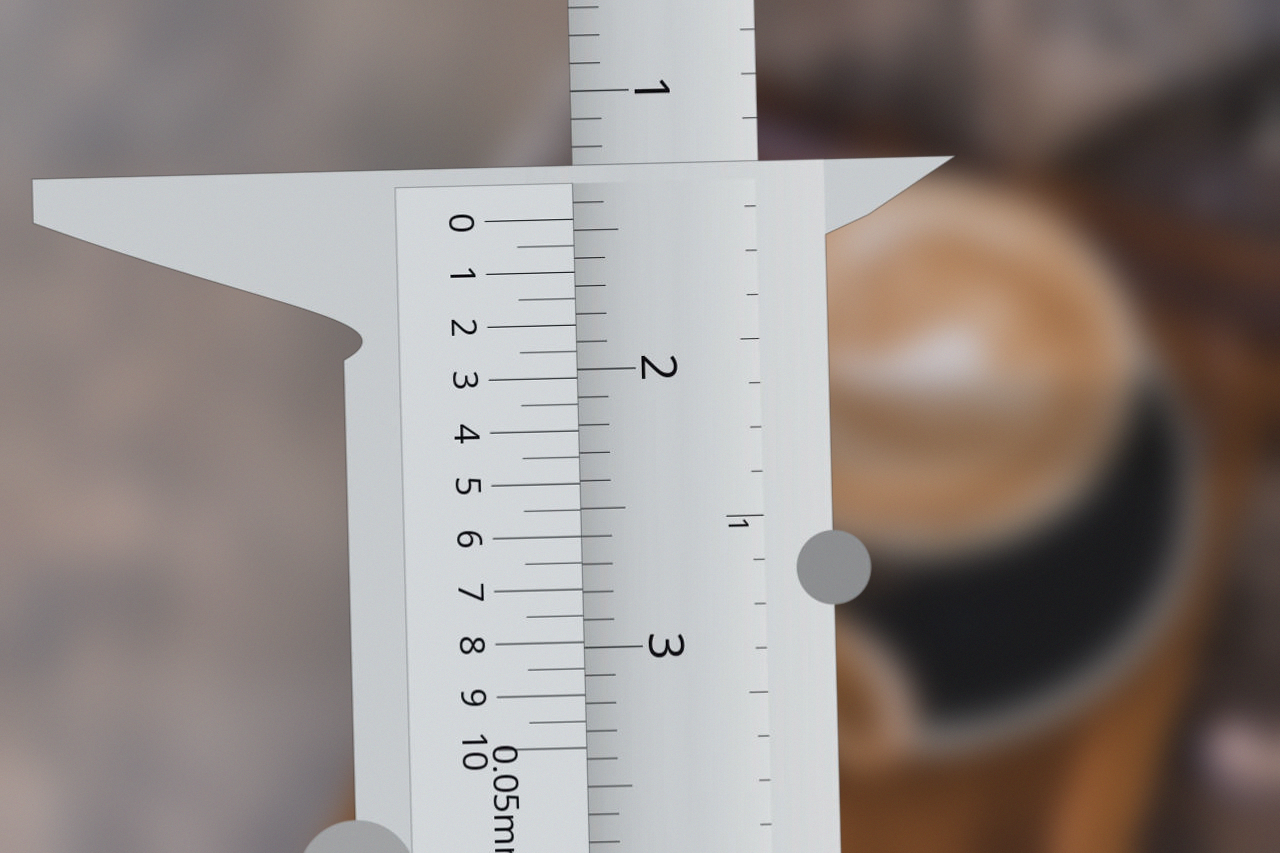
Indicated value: 14.60 mm
